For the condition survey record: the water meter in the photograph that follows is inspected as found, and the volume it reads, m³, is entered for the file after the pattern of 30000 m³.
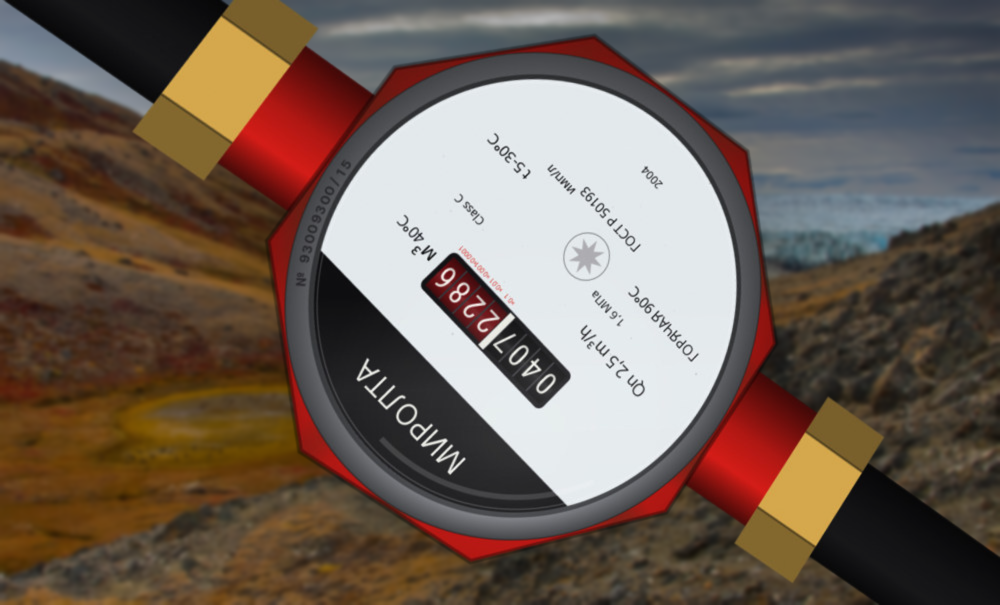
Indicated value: 407.2286 m³
